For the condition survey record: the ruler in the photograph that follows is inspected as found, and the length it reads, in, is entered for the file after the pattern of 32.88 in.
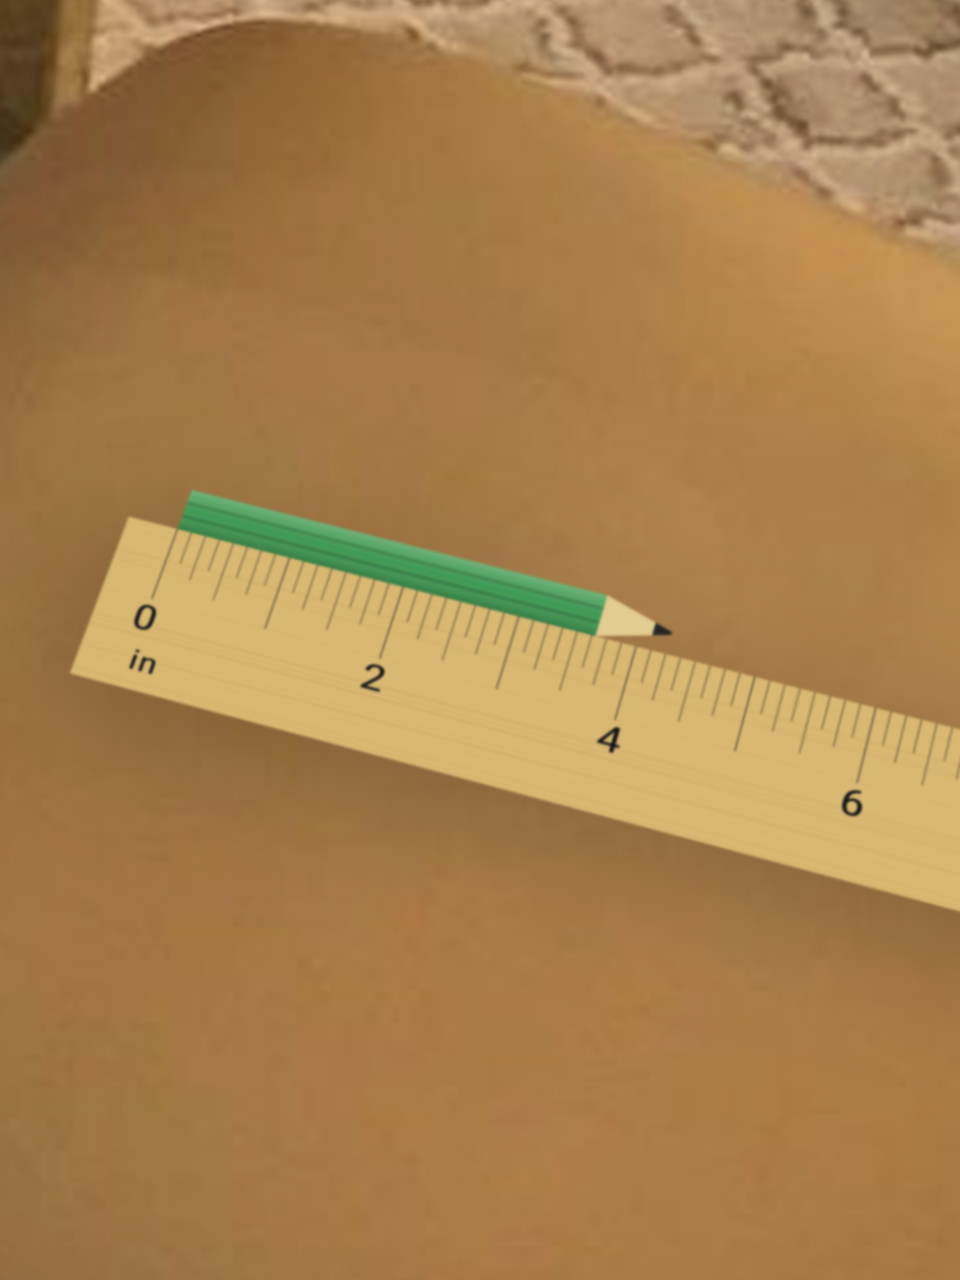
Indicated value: 4.25 in
